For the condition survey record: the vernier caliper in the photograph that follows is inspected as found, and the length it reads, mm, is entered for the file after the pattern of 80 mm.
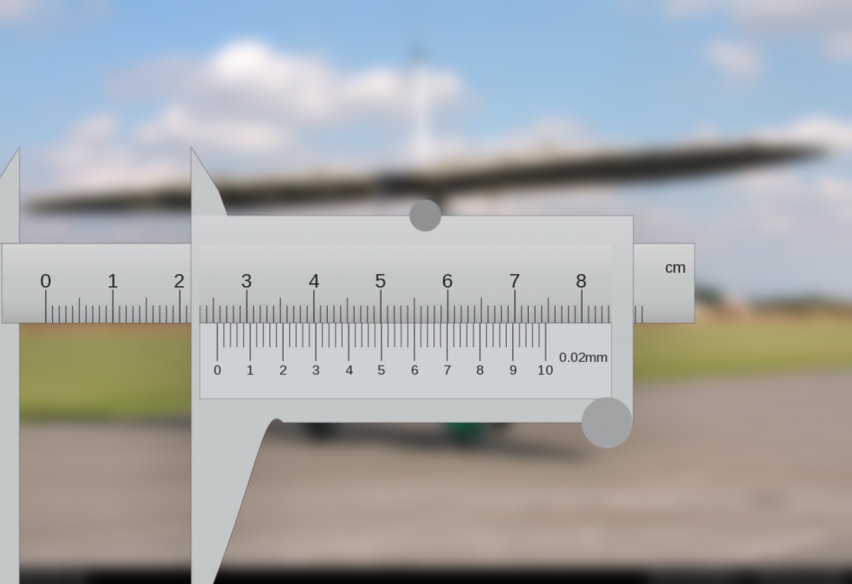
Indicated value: 25.6 mm
